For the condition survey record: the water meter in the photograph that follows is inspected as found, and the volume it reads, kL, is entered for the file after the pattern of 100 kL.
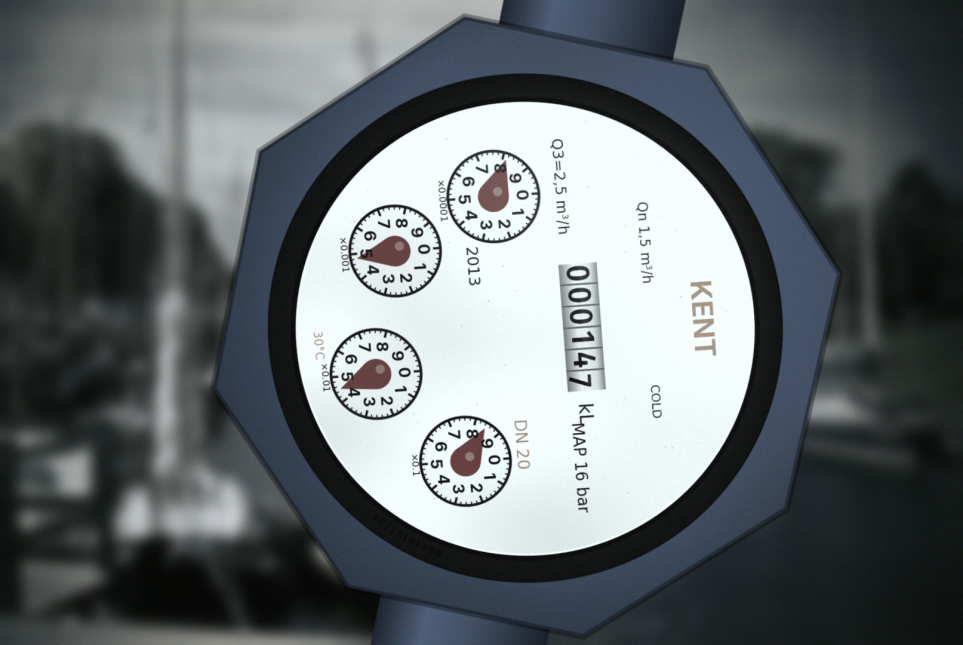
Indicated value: 146.8448 kL
